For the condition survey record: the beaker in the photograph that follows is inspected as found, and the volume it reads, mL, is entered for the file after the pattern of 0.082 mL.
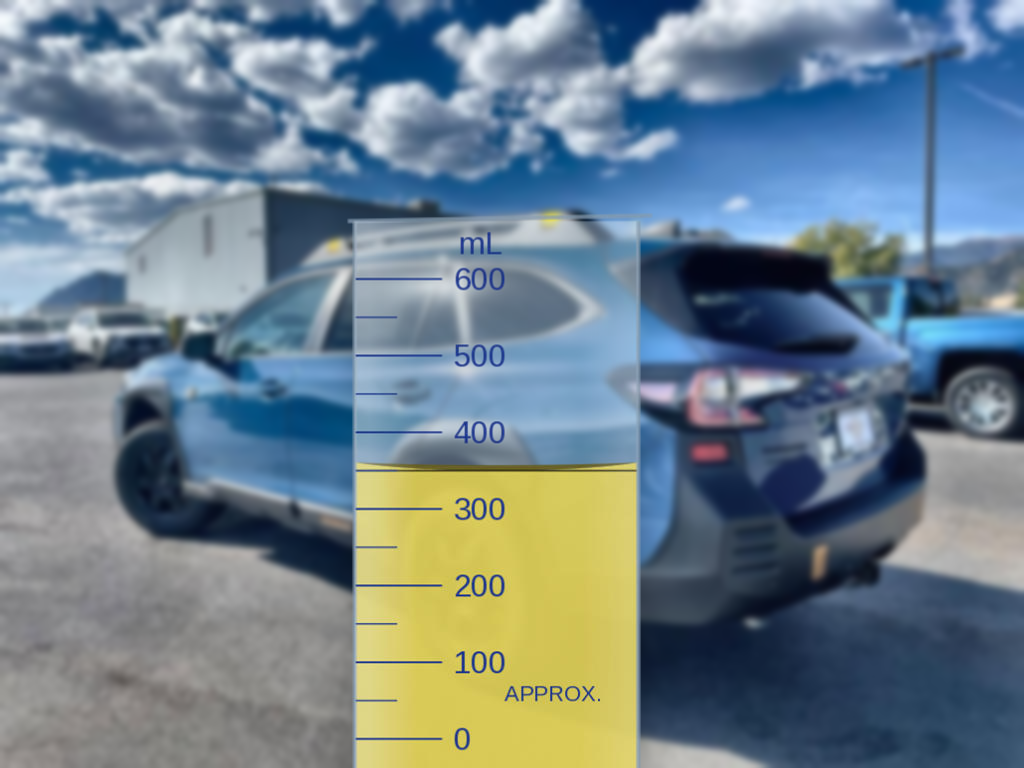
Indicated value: 350 mL
